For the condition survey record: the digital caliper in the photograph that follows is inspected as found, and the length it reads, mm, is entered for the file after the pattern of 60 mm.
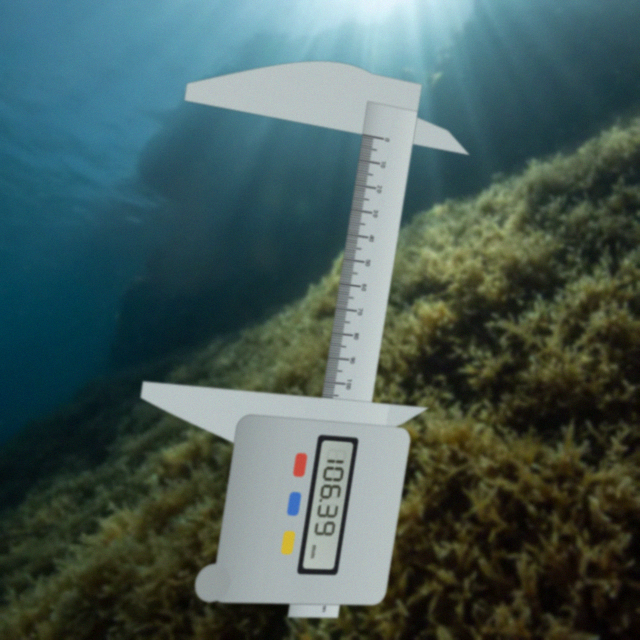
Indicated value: 106.39 mm
